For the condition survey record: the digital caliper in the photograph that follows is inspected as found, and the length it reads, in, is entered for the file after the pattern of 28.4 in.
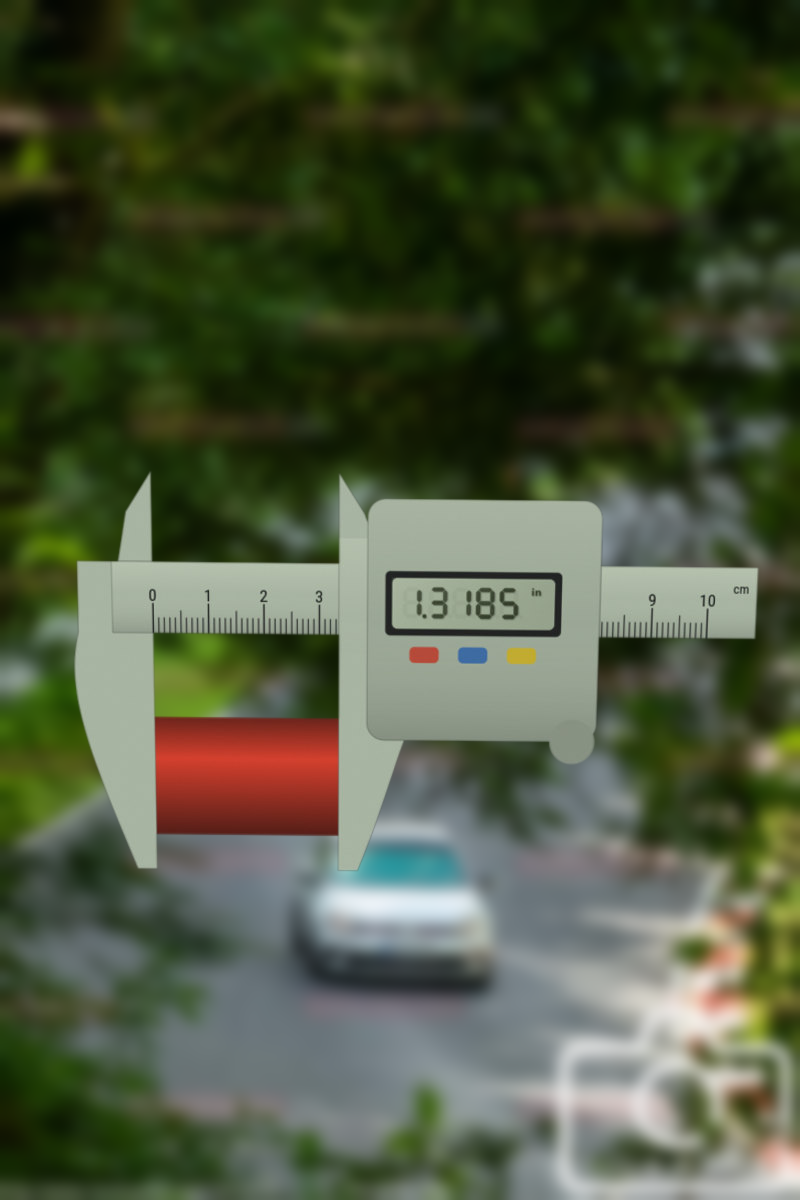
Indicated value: 1.3185 in
